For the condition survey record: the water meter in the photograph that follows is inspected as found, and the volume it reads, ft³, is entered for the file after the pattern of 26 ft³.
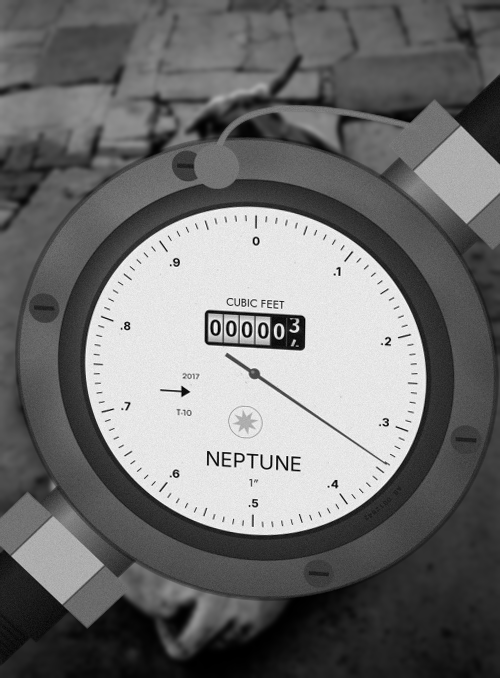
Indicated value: 3.34 ft³
